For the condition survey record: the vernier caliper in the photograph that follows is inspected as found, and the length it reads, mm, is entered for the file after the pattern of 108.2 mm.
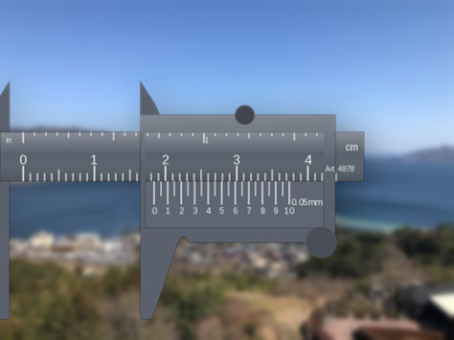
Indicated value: 18.4 mm
